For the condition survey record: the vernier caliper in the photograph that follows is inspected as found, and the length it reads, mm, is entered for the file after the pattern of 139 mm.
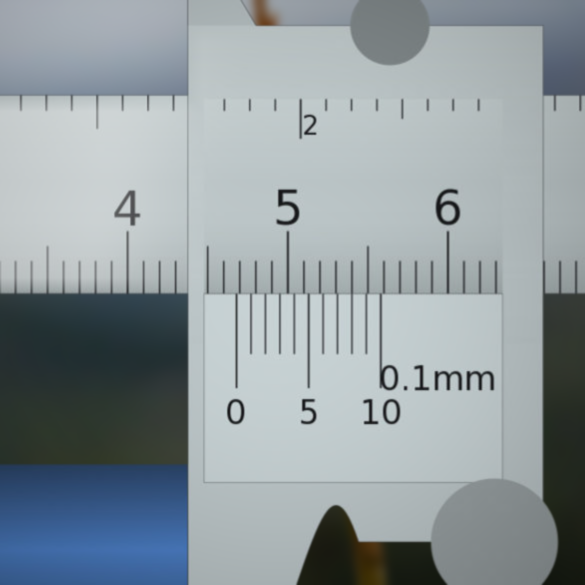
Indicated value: 46.8 mm
